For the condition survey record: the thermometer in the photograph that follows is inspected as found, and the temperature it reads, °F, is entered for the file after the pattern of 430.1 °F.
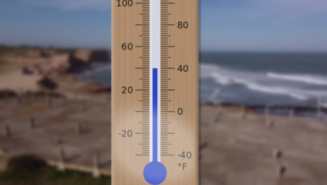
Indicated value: 40 °F
